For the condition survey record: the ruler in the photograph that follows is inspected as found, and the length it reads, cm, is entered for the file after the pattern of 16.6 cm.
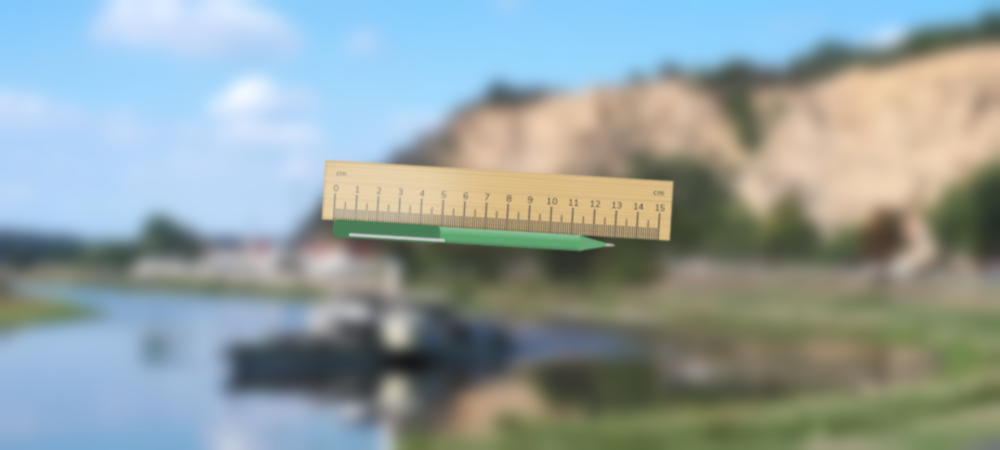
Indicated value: 13 cm
